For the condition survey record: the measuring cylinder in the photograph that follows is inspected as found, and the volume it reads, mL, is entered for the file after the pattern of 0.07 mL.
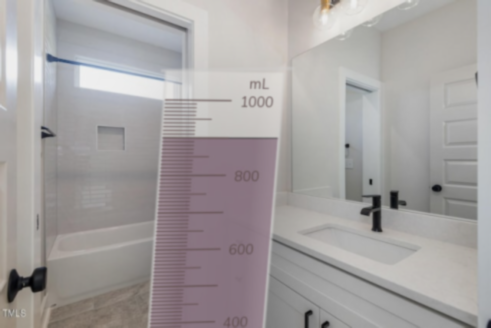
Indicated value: 900 mL
